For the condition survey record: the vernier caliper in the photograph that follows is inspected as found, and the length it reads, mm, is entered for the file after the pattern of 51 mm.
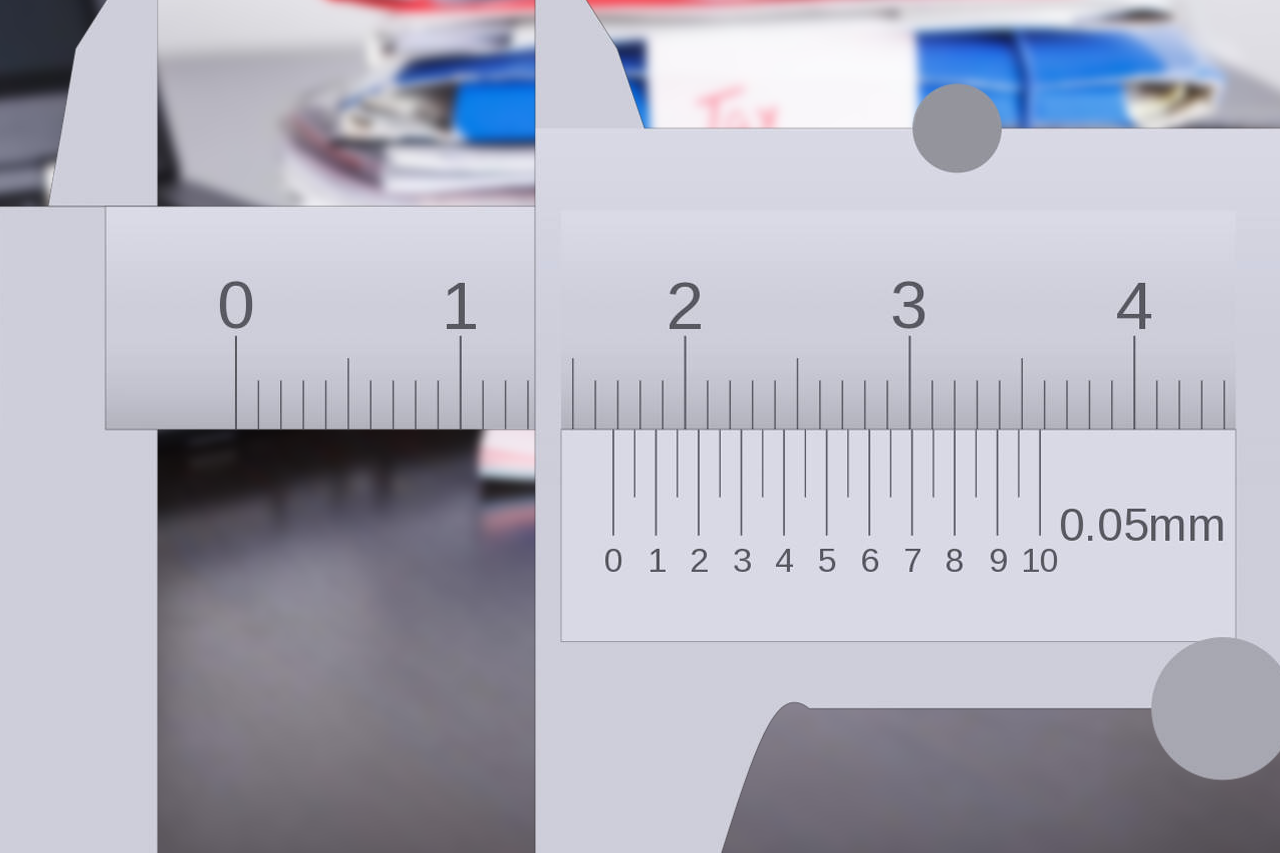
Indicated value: 16.8 mm
